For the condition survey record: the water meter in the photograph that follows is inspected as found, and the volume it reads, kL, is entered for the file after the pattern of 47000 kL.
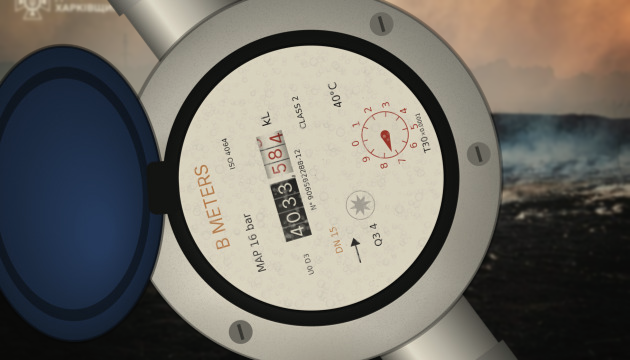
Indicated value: 4033.5837 kL
